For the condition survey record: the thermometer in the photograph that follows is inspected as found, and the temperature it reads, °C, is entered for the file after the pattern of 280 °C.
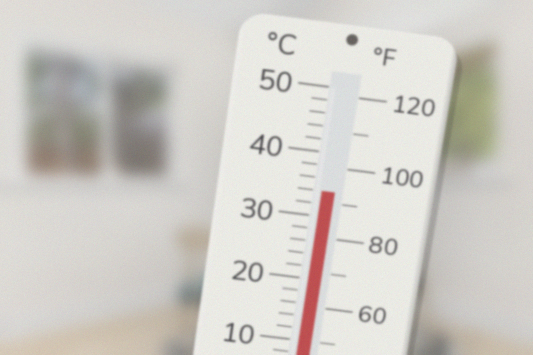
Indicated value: 34 °C
